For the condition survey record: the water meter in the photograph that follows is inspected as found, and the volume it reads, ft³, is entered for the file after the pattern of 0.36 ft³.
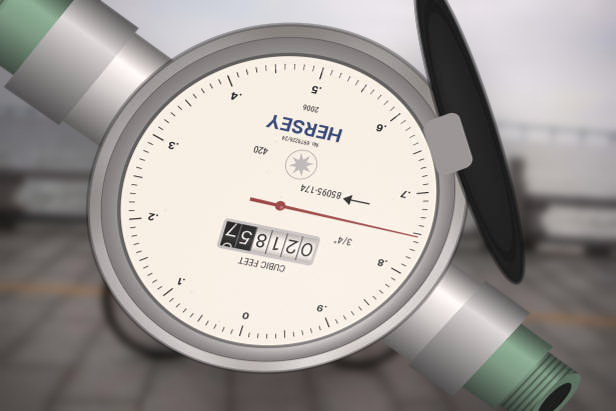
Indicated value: 21856.75 ft³
